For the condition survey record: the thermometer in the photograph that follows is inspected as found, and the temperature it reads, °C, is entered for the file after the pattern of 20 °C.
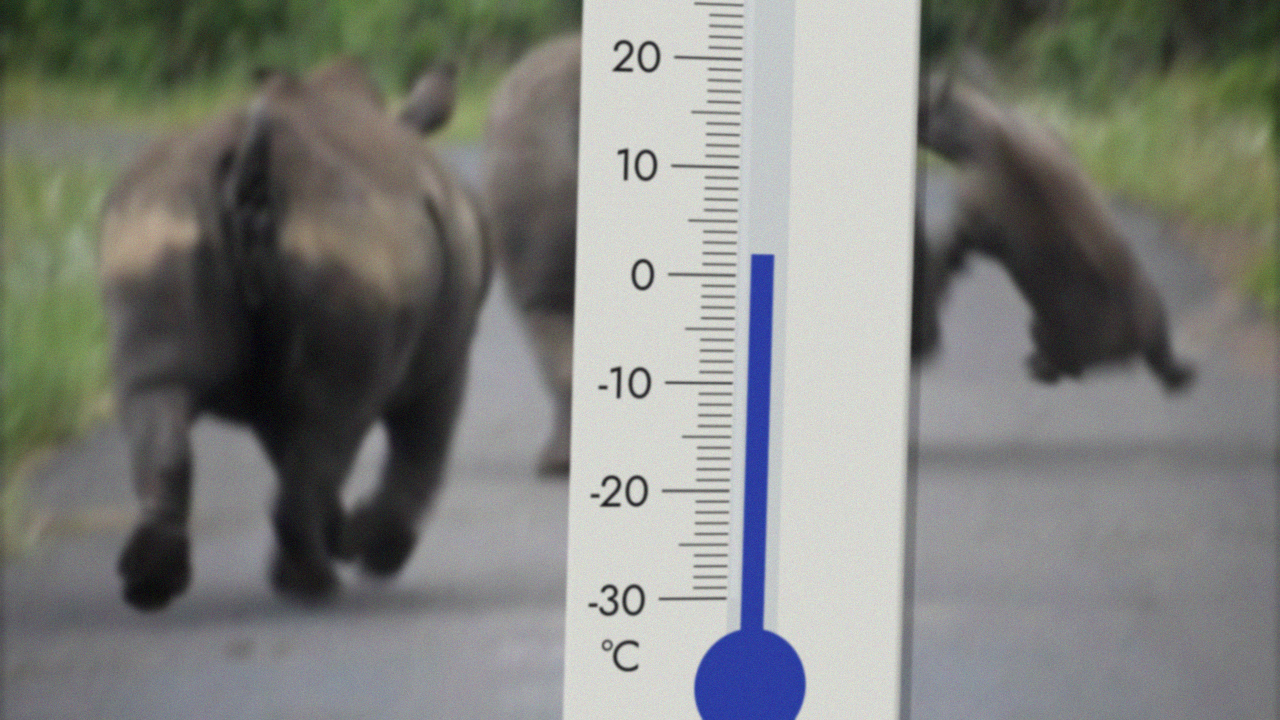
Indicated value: 2 °C
